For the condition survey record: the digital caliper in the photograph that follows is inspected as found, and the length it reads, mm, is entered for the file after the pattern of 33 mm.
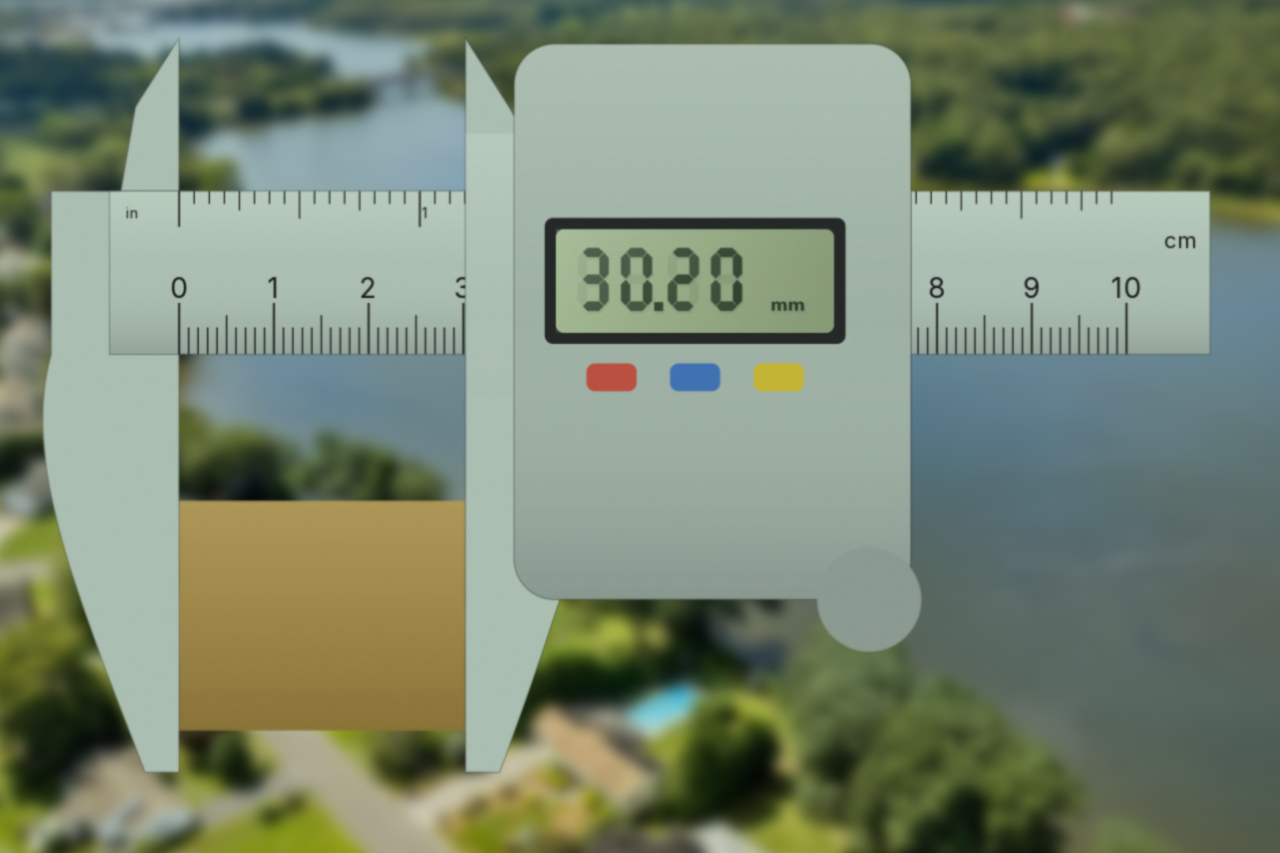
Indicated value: 30.20 mm
